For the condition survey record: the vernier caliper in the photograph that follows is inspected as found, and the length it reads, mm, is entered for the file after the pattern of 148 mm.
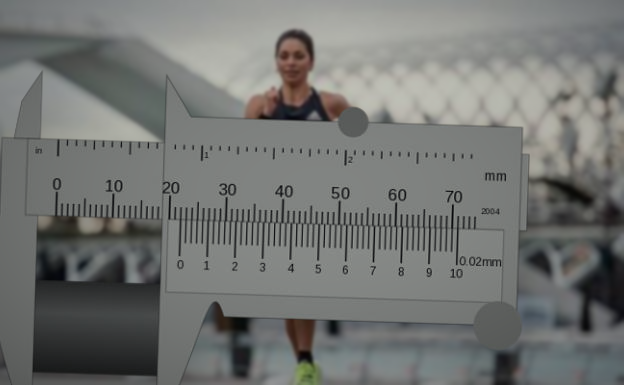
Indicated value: 22.0 mm
